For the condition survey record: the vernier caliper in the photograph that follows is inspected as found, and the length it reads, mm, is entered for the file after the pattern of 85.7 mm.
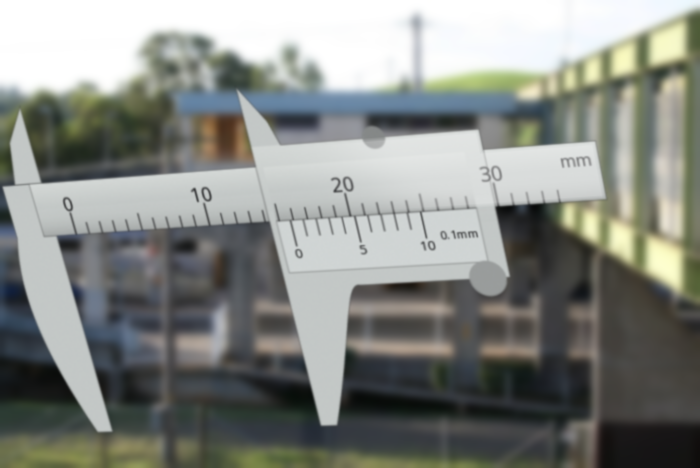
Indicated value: 15.8 mm
